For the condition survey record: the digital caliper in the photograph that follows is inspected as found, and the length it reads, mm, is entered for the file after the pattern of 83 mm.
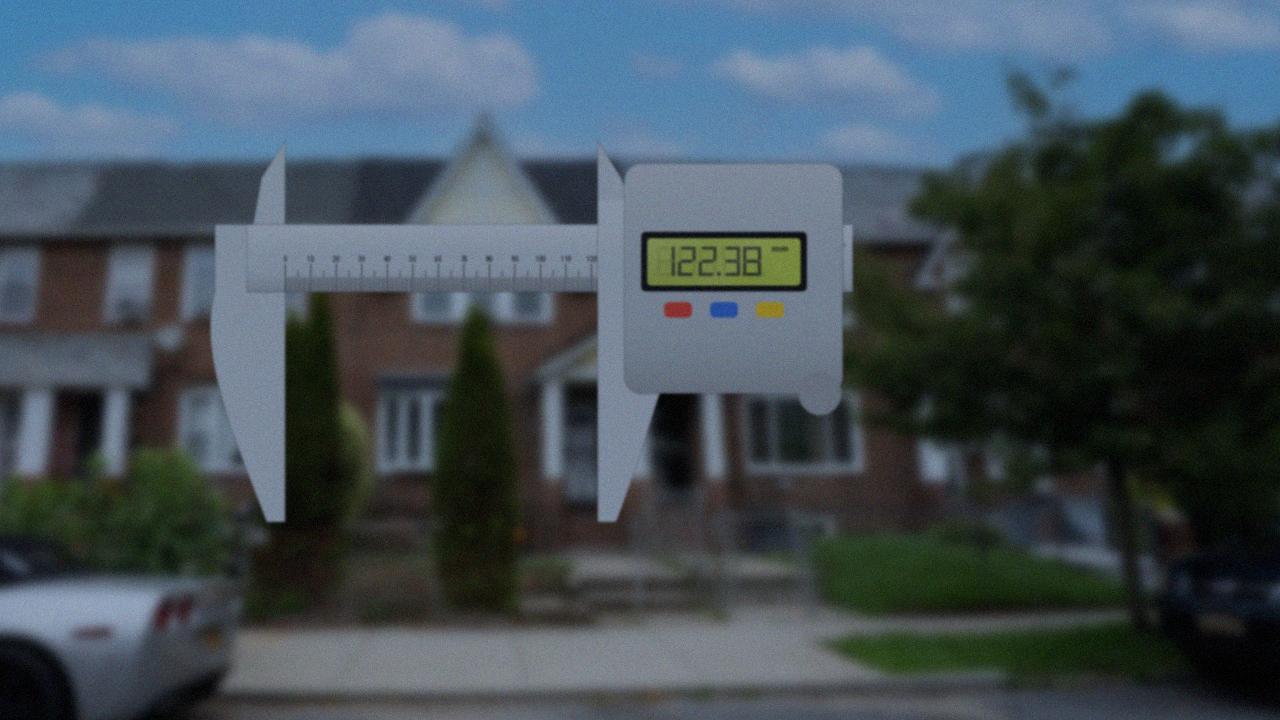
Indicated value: 122.38 mm
